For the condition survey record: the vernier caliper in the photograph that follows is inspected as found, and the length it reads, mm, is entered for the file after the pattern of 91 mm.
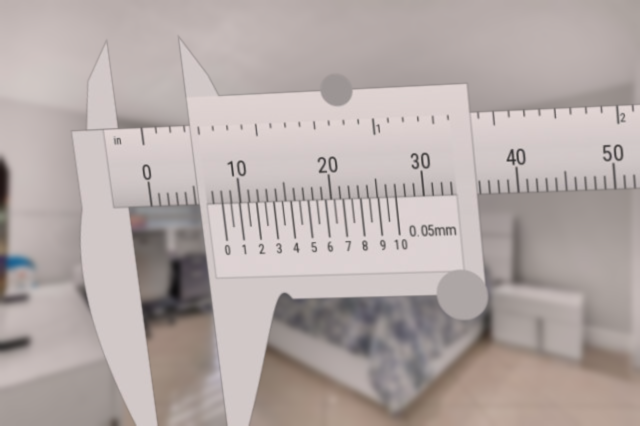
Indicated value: 8.0 mm
